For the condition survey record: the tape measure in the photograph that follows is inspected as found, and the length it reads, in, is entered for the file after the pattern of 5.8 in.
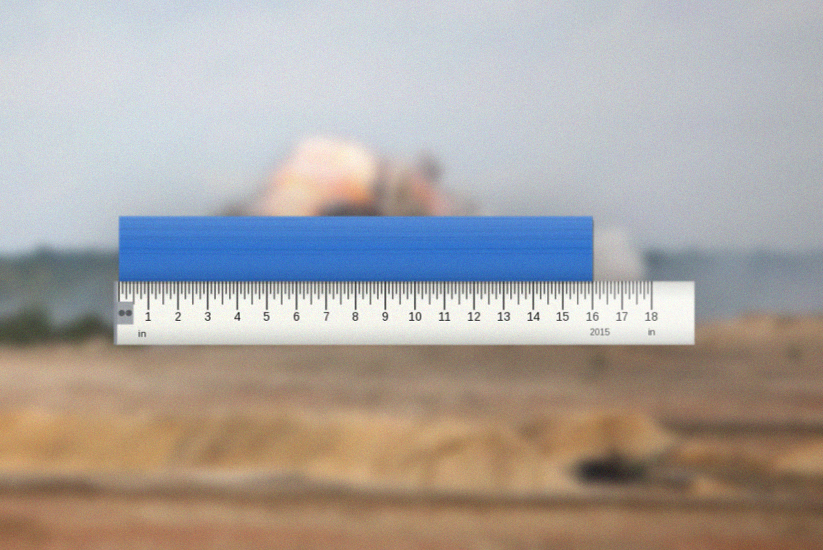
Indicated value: 16 in
